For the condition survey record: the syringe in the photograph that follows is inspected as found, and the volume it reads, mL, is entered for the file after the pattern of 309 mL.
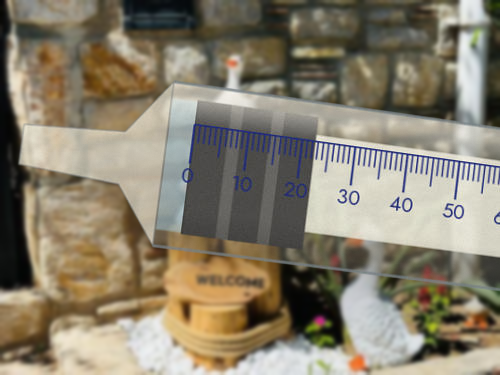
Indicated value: 0 mL
